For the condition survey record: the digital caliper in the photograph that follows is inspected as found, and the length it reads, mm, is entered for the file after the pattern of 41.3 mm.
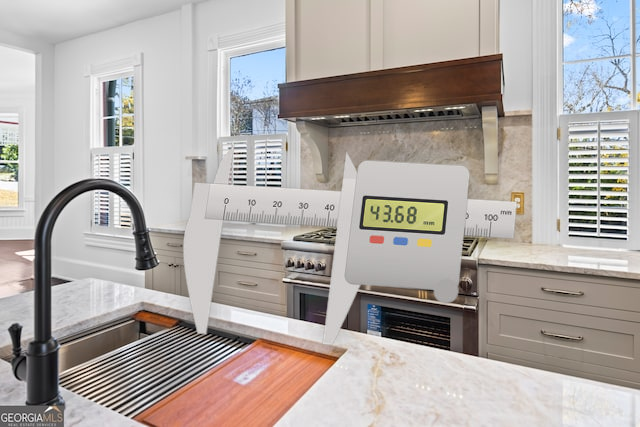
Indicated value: 43.68 mm
